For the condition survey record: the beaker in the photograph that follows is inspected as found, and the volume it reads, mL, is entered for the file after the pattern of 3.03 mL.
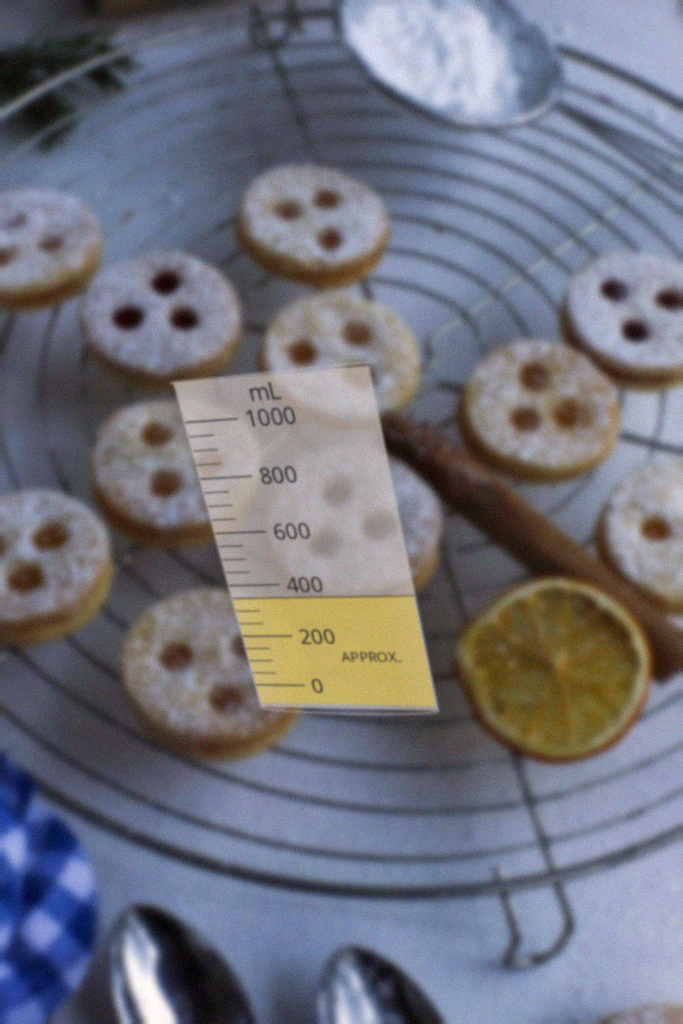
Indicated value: 350 mL
